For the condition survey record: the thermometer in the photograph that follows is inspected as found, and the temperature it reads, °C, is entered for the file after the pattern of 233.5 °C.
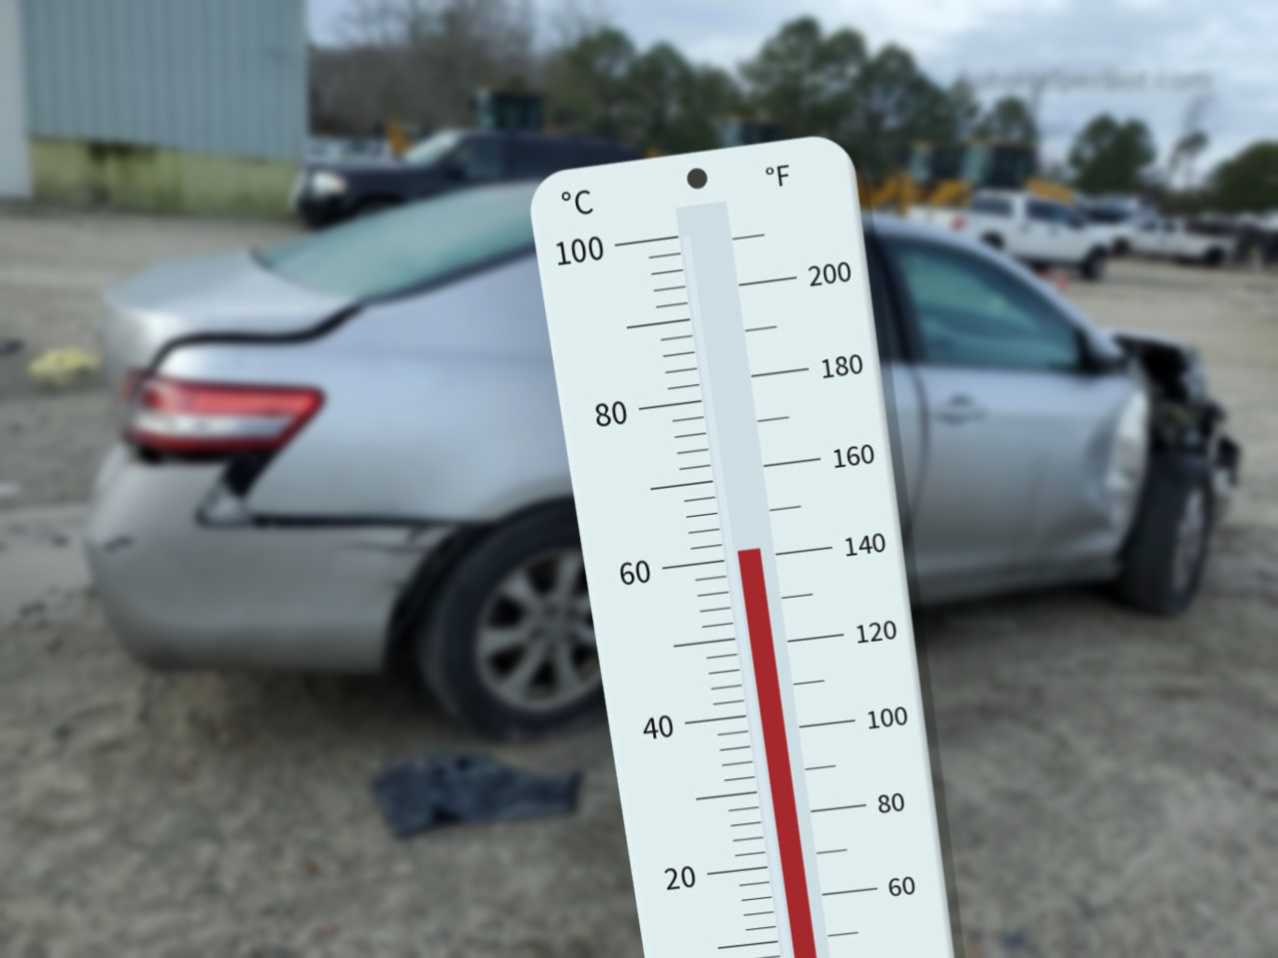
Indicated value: 61 °C
